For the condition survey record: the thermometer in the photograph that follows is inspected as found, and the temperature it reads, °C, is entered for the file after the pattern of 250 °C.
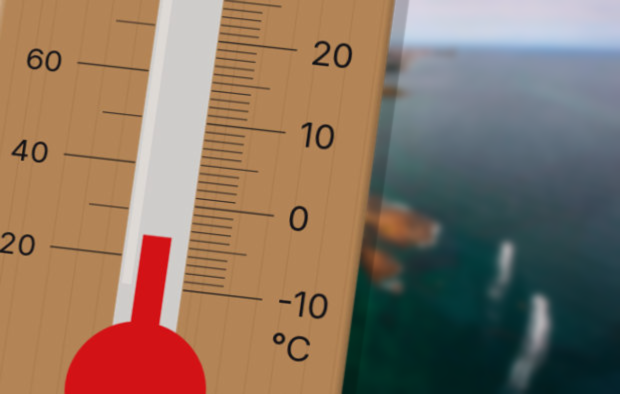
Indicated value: -4 °C
